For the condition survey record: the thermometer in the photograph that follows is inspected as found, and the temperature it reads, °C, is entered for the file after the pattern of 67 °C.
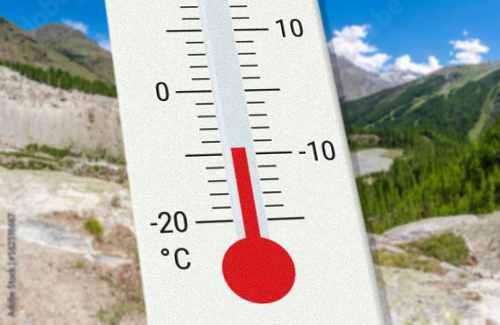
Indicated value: -9 °C
